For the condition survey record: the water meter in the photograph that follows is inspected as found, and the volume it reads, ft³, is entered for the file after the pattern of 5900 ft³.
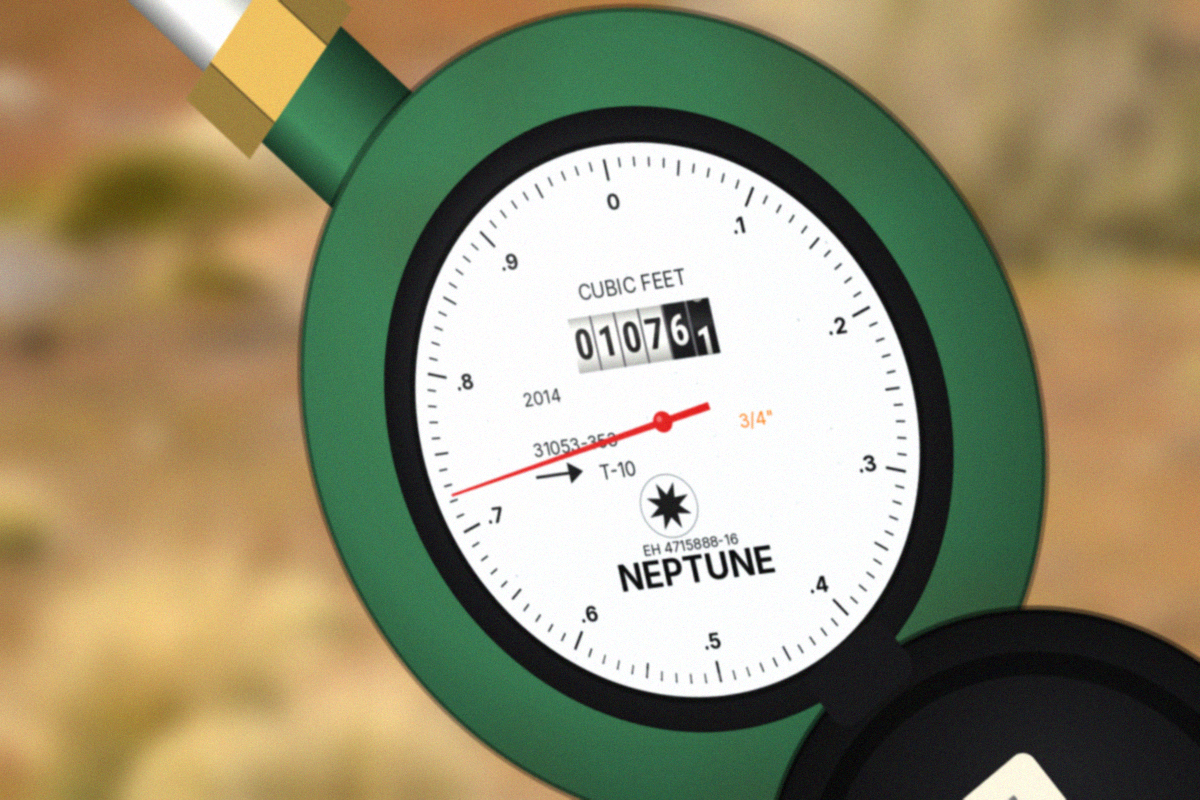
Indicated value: 10760.72 ft³
